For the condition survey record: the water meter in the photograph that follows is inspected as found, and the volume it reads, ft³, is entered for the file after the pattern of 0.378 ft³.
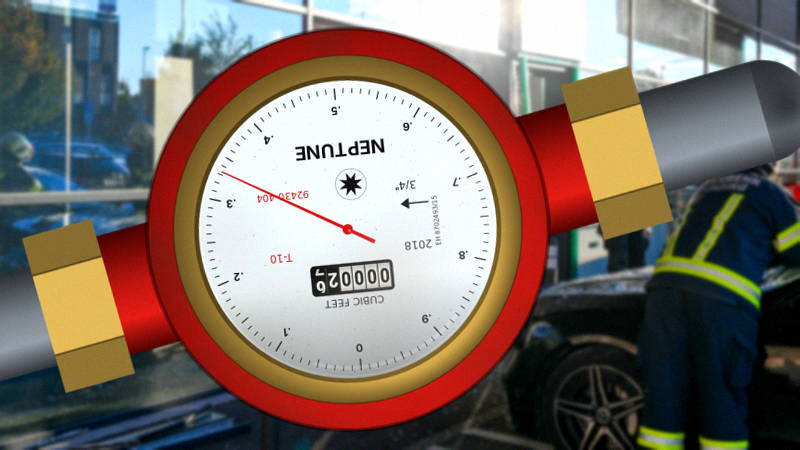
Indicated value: 26.33 ft³
